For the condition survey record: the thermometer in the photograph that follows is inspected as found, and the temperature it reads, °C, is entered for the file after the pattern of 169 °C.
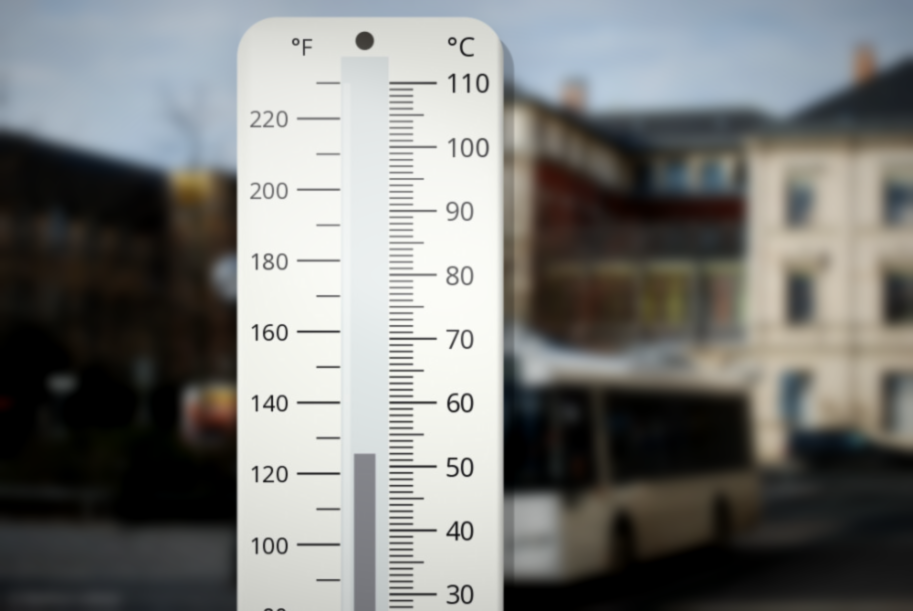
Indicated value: 52 °C
